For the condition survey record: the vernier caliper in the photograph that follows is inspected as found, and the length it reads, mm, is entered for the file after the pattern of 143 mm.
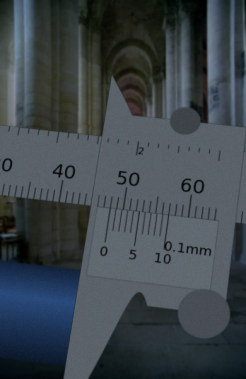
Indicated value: 48.0 mm
